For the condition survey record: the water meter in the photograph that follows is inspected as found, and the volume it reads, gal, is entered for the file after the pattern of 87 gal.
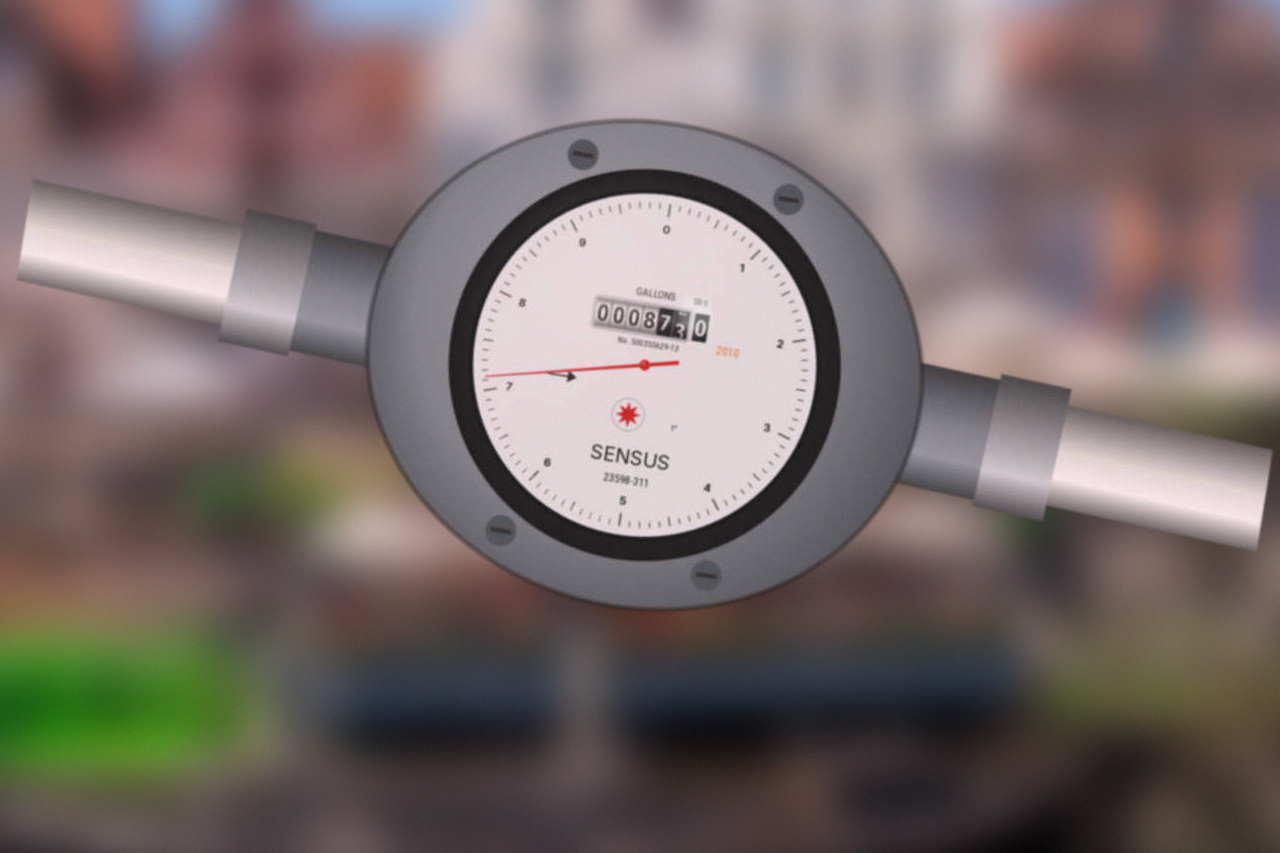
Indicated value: 8727.1 gal
